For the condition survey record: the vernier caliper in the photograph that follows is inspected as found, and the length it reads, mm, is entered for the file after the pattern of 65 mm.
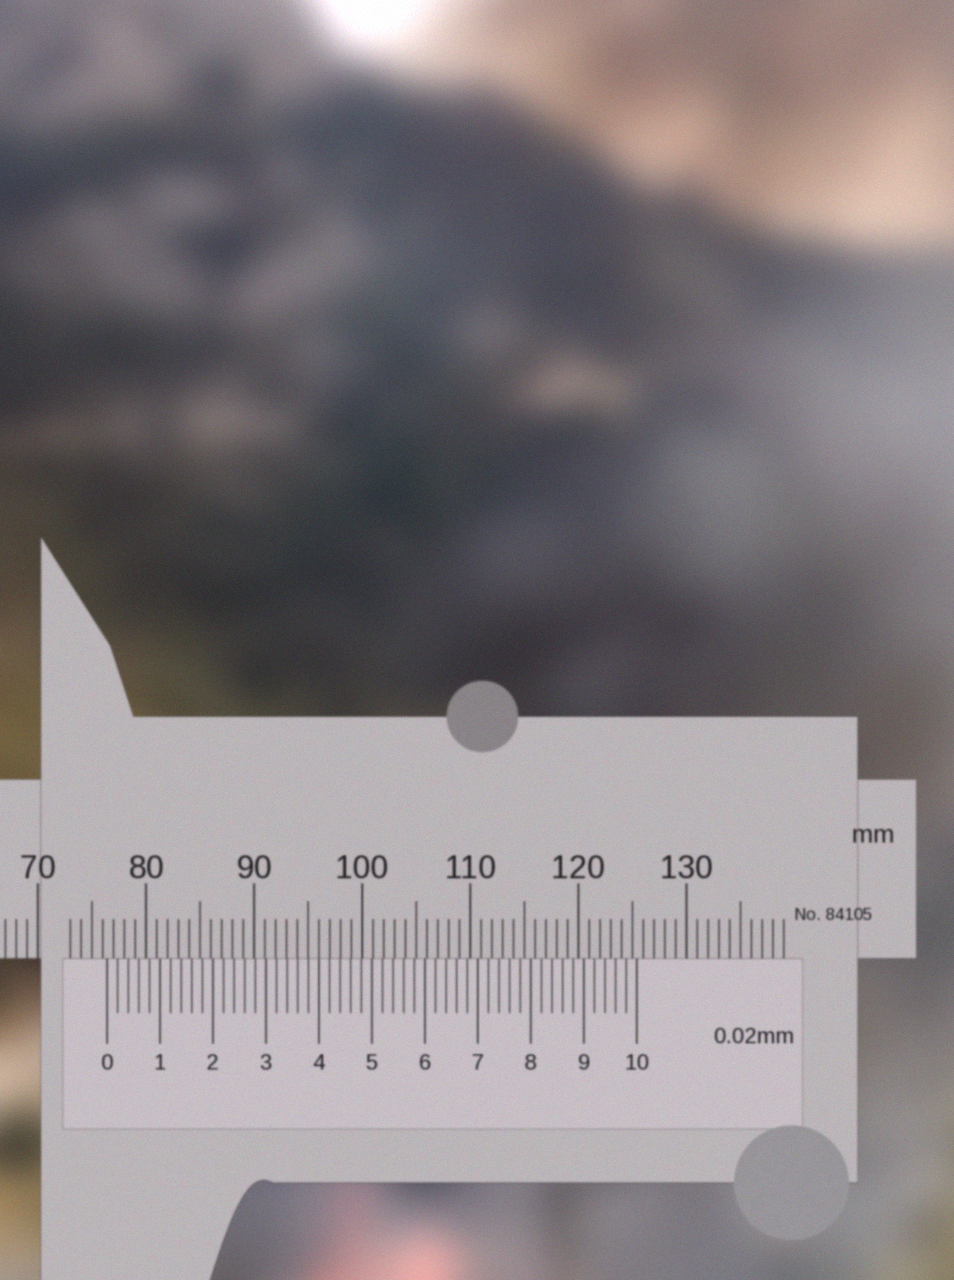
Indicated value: 76.4 mm
